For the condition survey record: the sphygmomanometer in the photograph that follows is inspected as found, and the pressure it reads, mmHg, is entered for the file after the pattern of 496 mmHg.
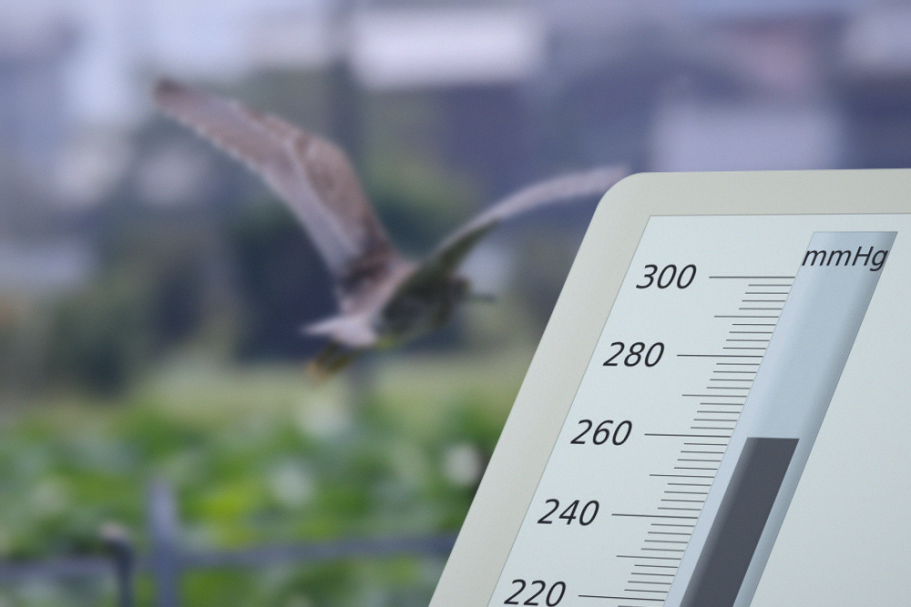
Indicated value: 260 mmHg
